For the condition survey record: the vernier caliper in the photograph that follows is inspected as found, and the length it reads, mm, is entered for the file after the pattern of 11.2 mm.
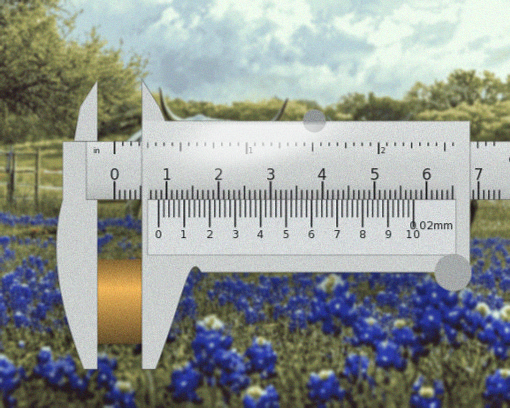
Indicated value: 8.5 mm
